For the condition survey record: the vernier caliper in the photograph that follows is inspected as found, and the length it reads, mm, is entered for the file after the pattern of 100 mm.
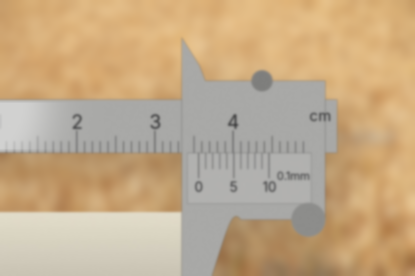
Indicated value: 35.6 mm
